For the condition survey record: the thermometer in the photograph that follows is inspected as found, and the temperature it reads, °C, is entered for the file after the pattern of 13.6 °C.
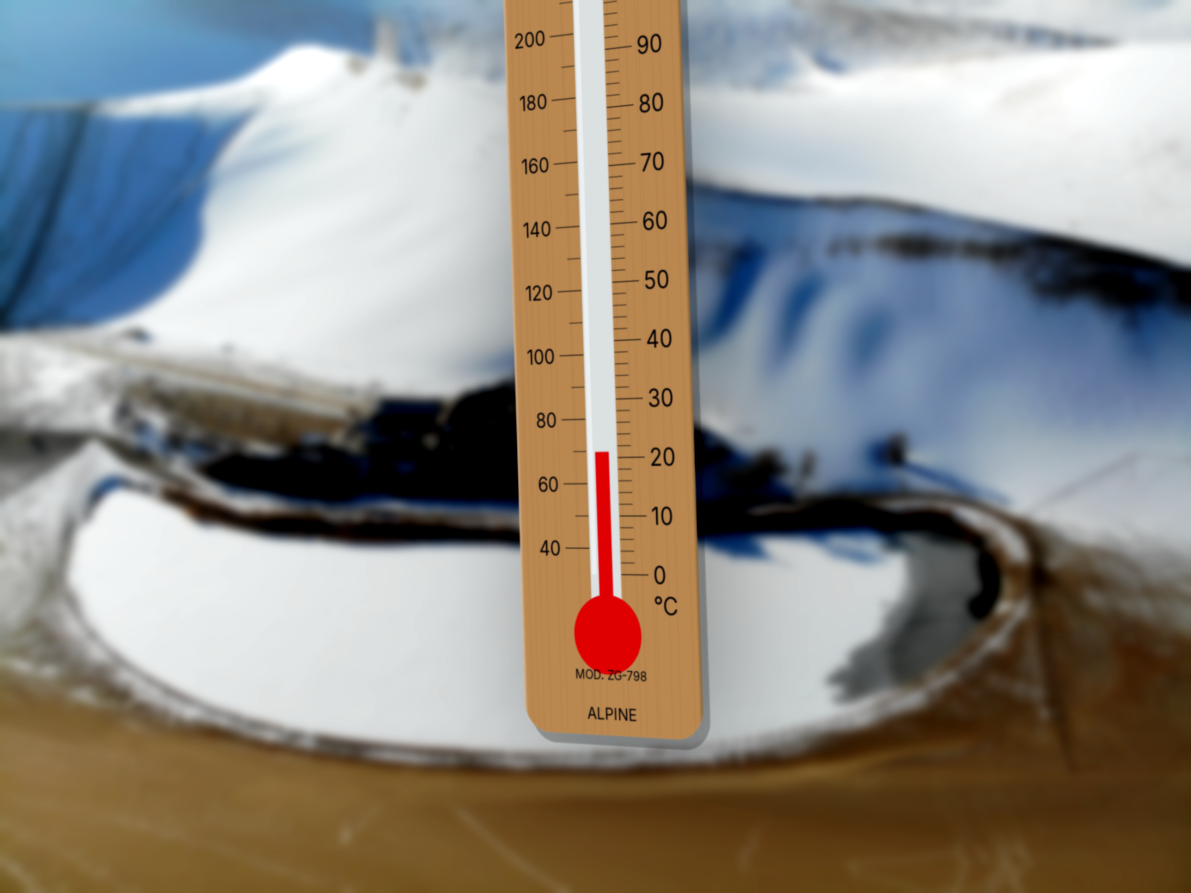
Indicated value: 21 °C
